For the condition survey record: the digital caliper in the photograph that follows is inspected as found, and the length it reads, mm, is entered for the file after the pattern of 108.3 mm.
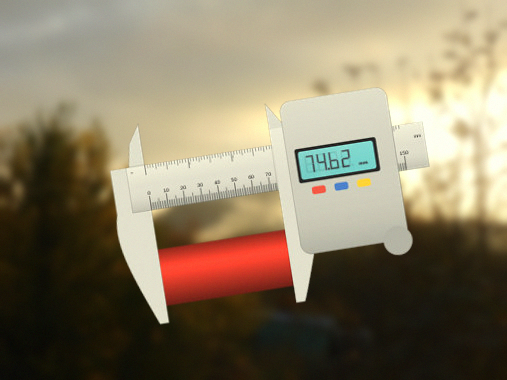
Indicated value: 74.62 mm
